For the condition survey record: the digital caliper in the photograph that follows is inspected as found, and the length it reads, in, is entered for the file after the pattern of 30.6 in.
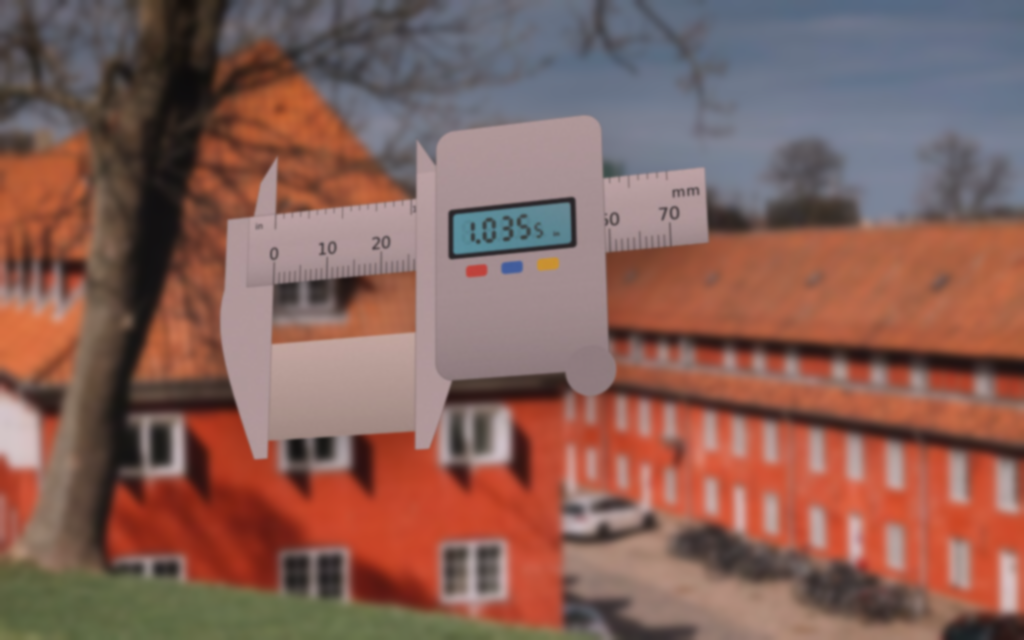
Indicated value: 1.0355 in
